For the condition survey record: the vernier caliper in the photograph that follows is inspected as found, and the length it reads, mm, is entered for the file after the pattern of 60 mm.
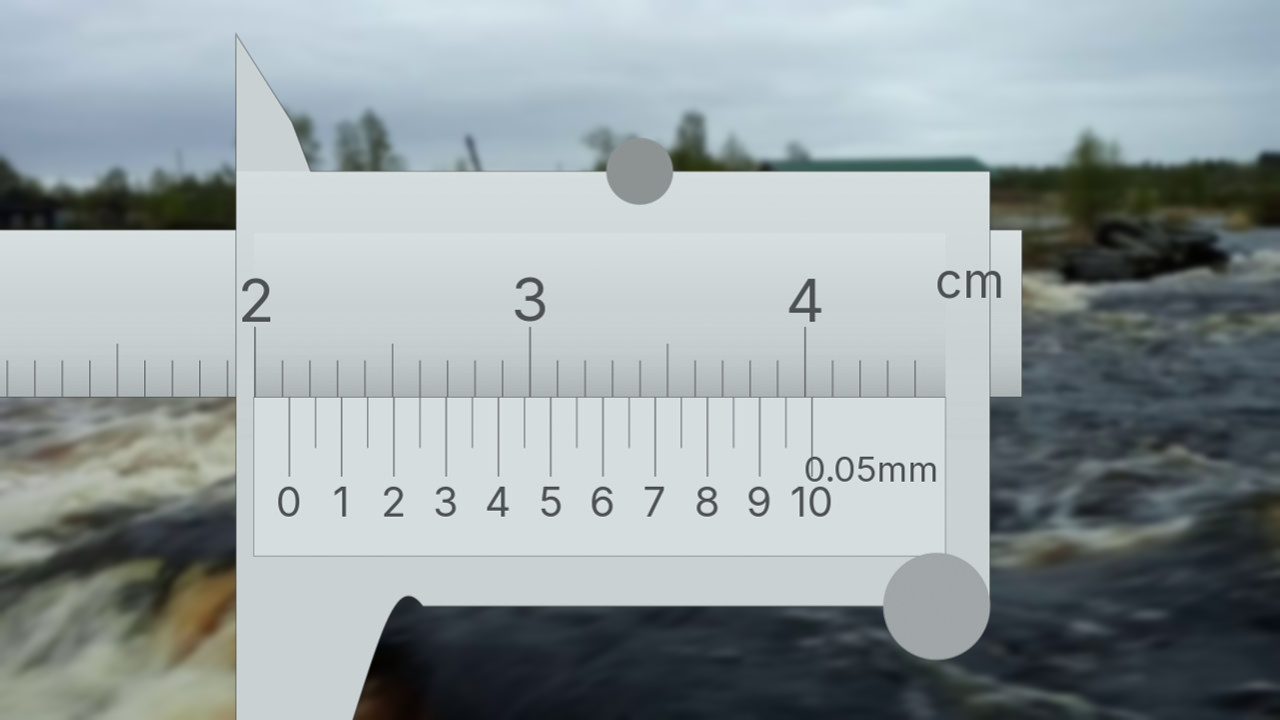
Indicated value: 21.25 mm
